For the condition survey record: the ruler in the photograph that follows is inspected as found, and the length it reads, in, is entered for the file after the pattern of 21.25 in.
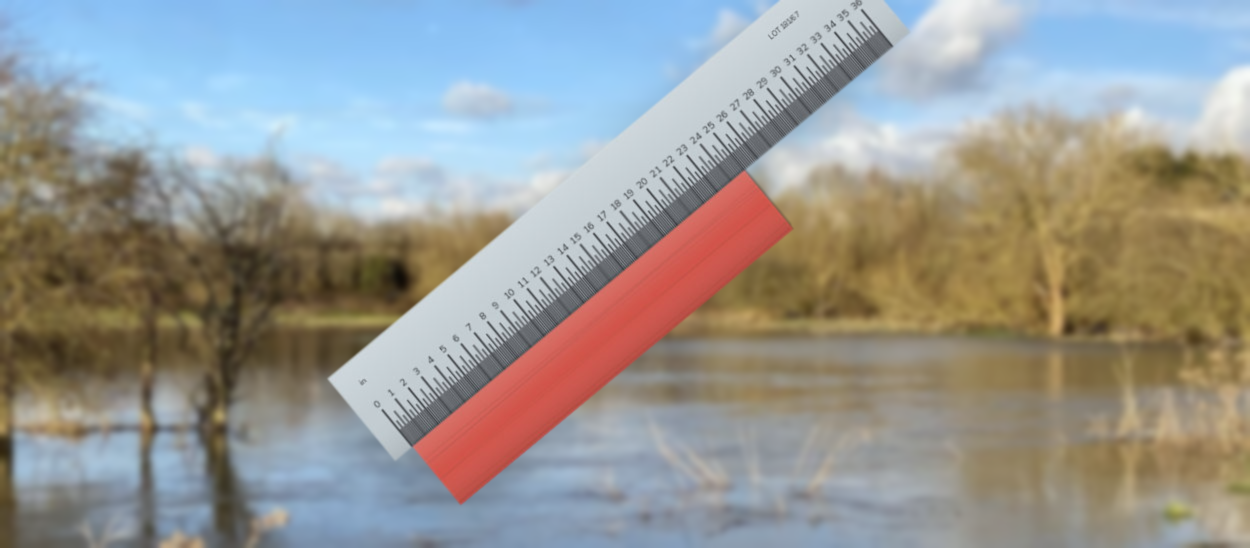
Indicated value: 25 in
